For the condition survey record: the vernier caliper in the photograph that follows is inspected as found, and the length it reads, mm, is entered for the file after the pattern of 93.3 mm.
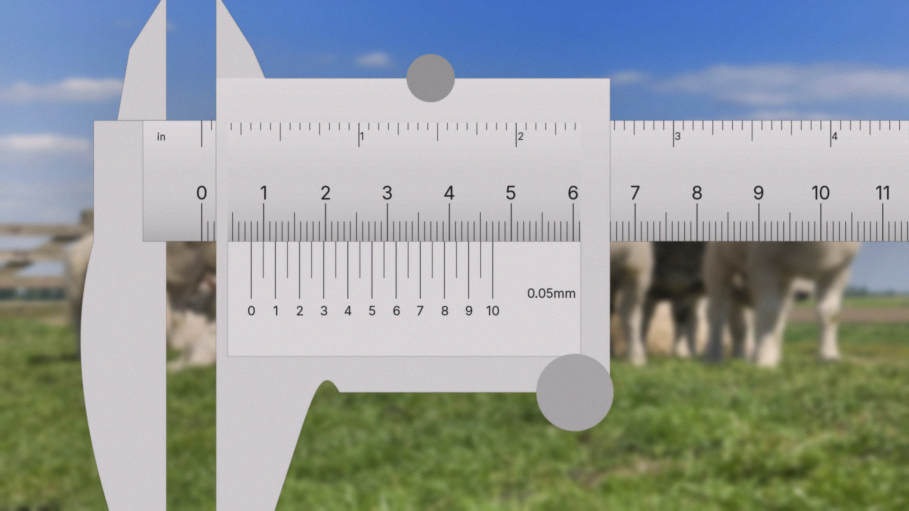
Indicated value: 8.0 mm
